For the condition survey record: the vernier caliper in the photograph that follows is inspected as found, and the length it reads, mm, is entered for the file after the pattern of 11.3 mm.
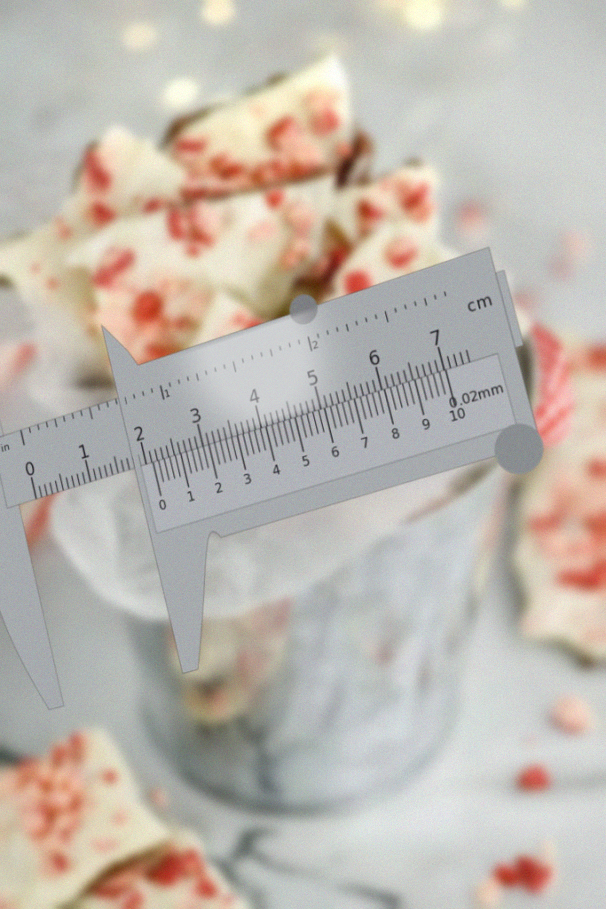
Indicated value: 21.2 mm
